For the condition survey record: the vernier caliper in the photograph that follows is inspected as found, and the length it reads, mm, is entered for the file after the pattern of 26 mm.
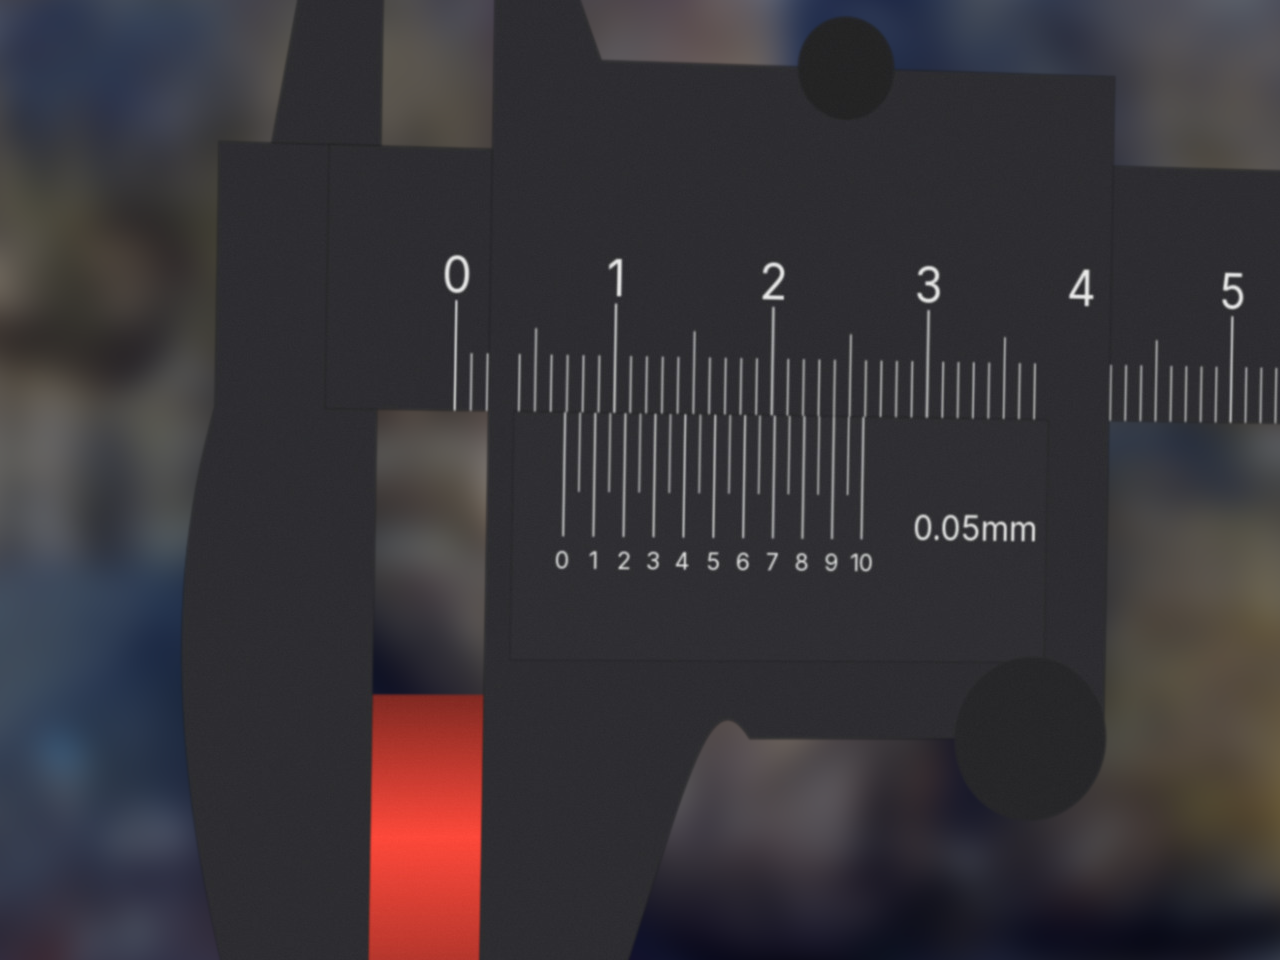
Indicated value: 6.9 mm
